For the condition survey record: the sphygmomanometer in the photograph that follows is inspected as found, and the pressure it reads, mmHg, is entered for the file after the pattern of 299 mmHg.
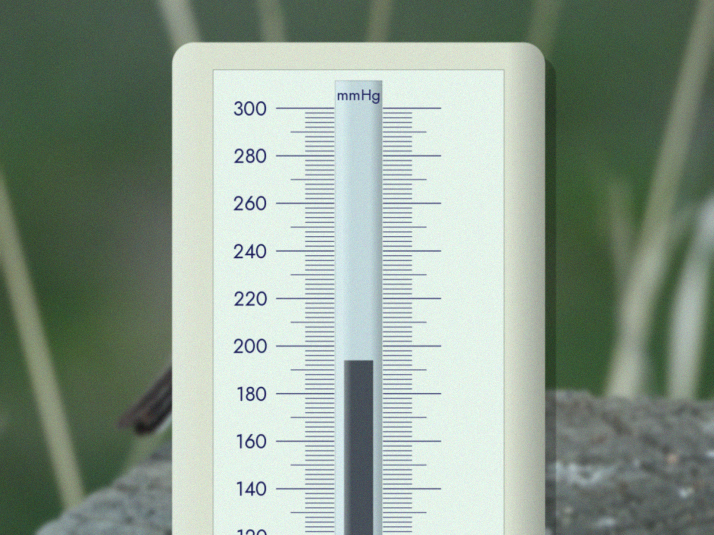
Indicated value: 194 mmHg
